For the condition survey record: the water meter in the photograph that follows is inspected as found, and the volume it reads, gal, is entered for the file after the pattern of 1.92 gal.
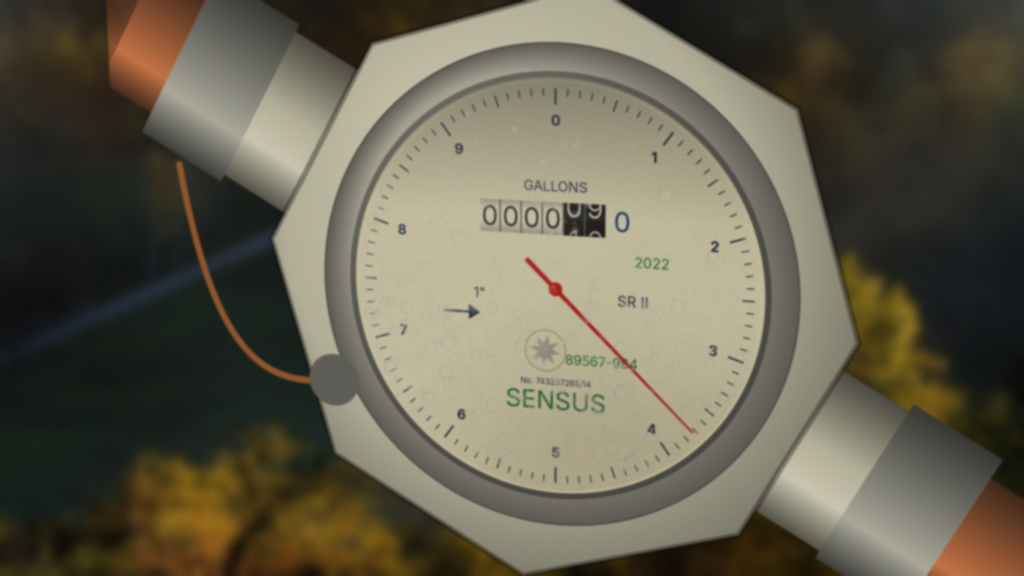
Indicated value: 93.7 gal
